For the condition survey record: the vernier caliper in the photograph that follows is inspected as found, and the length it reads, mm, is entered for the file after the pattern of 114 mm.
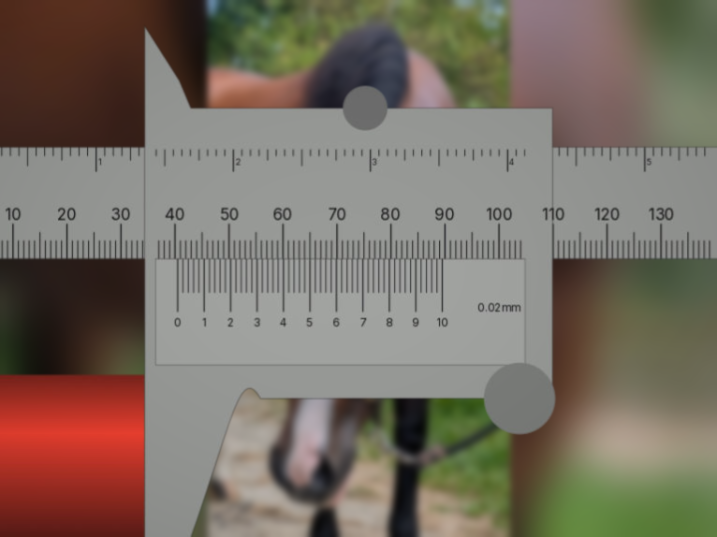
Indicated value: 40.5 mm
